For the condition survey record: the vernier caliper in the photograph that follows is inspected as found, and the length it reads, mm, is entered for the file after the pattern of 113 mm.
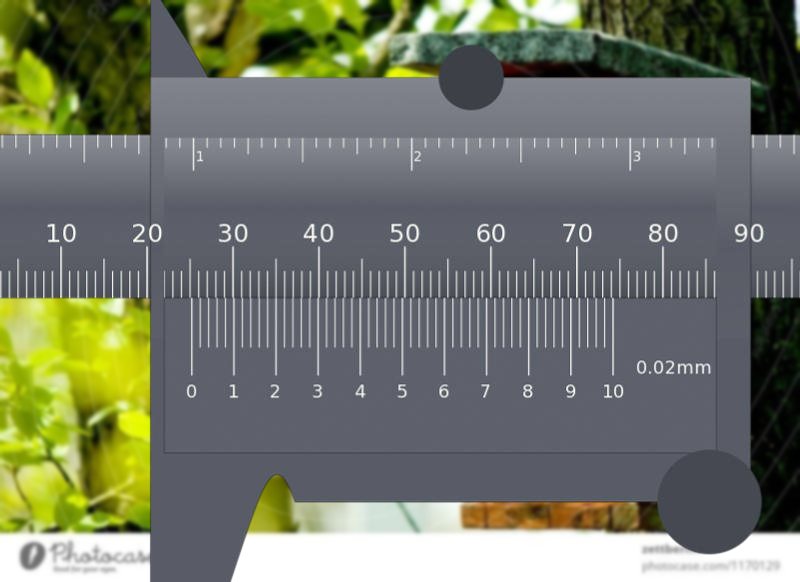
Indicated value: 25.2 mm
